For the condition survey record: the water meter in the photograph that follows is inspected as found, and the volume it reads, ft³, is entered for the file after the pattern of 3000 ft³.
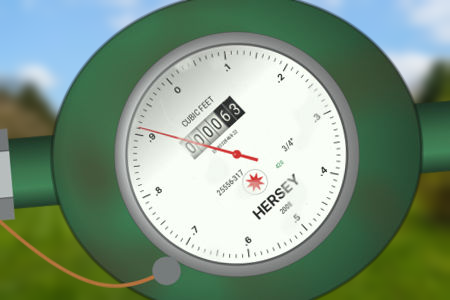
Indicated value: 62.91 ft³
